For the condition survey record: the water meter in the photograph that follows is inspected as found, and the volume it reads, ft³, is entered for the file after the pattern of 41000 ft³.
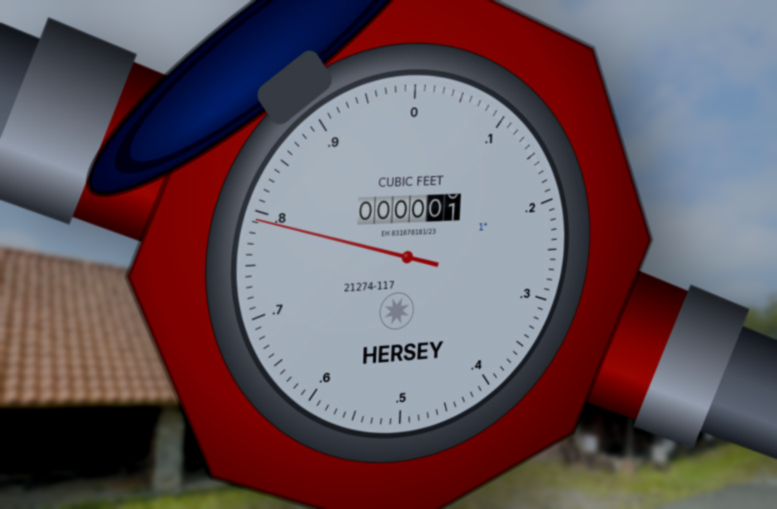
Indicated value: 0.79 ft³
